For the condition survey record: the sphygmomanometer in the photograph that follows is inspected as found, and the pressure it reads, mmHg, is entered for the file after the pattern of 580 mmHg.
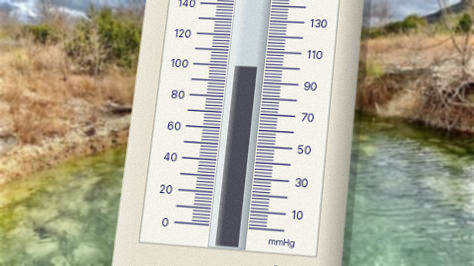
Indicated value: 100 mmHg
